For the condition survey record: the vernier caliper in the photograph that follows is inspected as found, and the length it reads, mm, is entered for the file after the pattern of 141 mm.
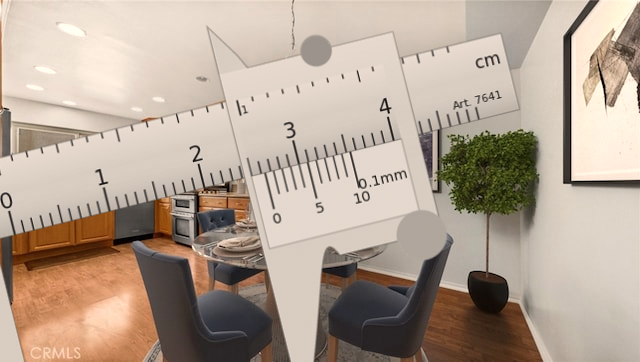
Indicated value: 26.4 mm
